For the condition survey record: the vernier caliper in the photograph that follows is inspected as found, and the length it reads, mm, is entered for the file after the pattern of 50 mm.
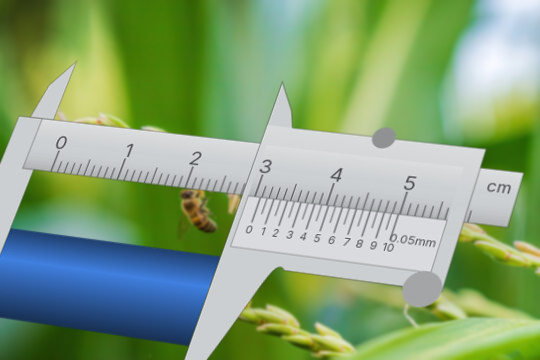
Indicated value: 30.8 mm
